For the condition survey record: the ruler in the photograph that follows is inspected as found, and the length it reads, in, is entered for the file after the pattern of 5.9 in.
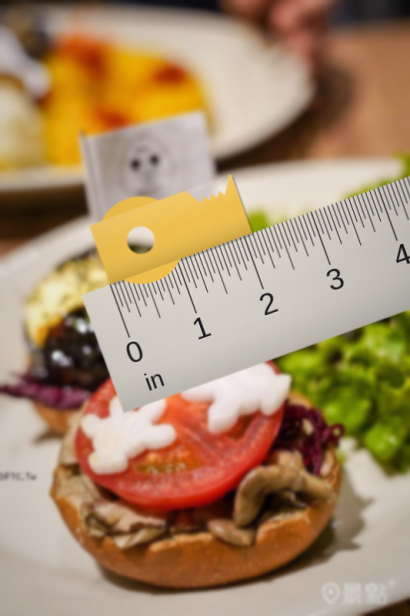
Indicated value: 2.125 in
